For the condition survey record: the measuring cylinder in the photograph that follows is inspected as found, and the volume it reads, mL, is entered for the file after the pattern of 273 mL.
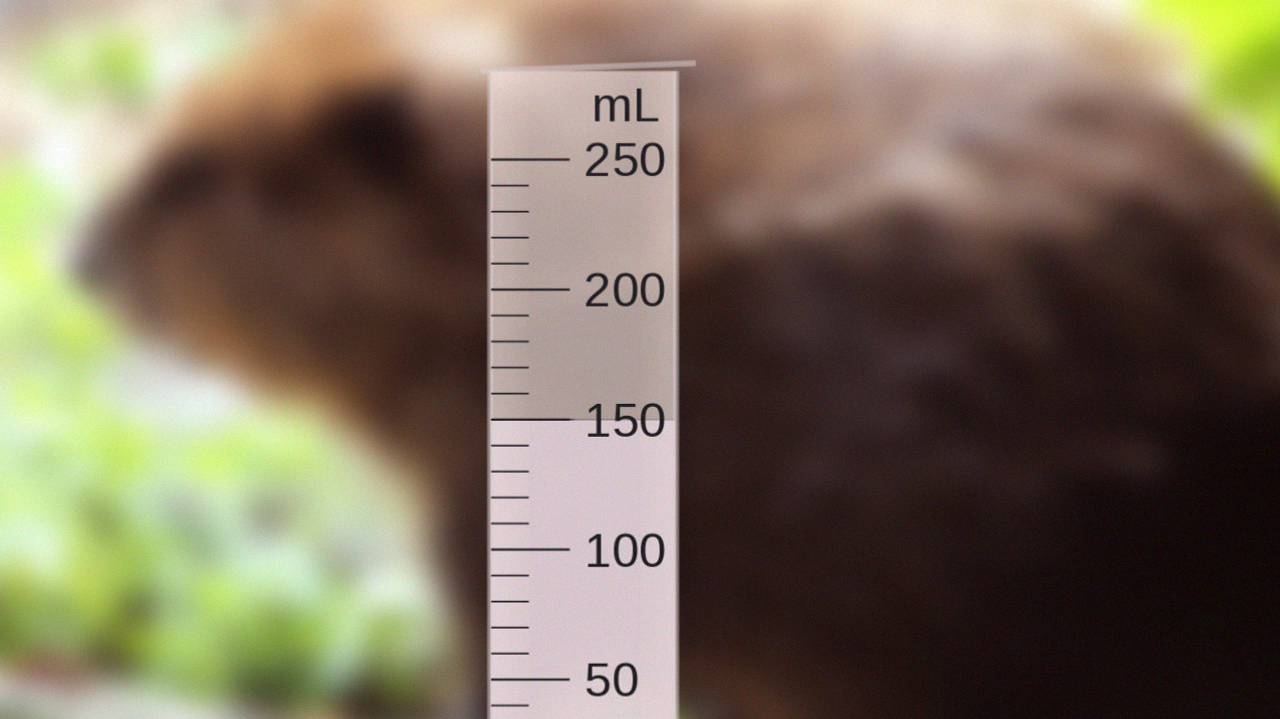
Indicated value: 150 mL
